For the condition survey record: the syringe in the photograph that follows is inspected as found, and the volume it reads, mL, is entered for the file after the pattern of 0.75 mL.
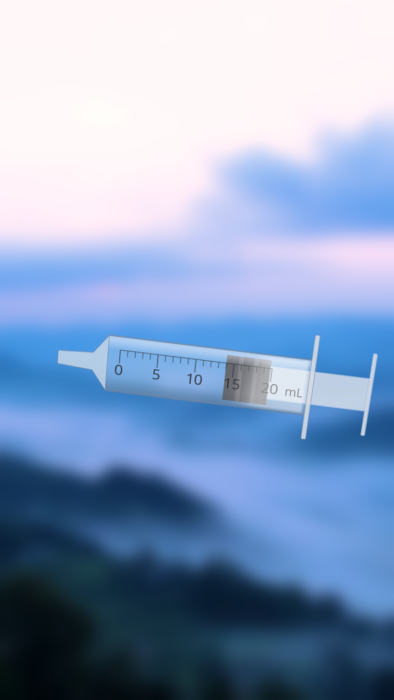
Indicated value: 14 mL
